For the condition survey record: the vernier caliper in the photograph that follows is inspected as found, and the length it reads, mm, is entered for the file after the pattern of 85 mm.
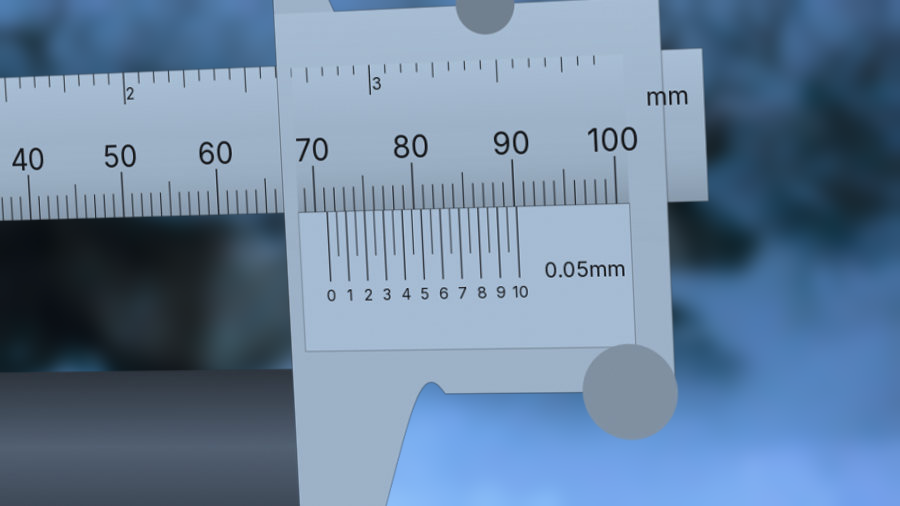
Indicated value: 71.2 mm
